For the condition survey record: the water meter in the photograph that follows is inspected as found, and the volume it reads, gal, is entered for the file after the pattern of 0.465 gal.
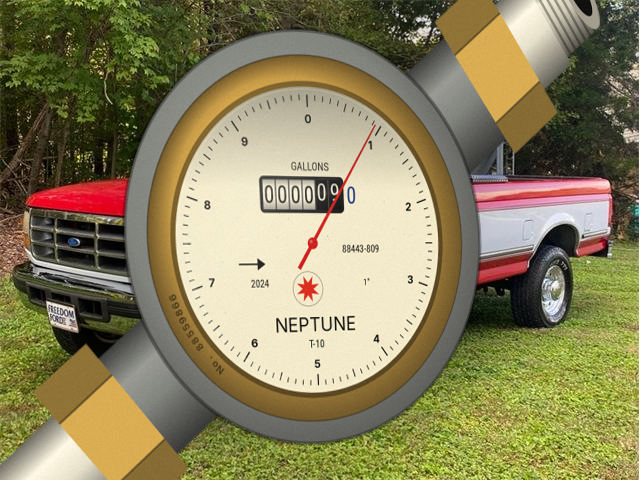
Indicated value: 90.9 gal
